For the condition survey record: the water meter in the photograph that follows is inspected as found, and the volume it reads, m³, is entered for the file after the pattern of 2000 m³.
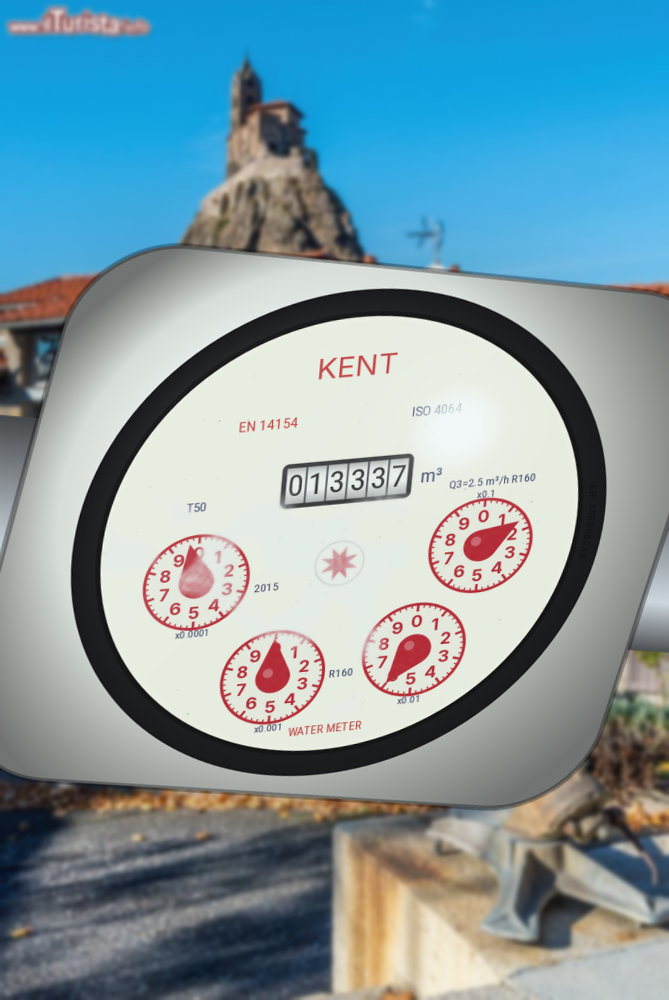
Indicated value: 13337.1599 m³
